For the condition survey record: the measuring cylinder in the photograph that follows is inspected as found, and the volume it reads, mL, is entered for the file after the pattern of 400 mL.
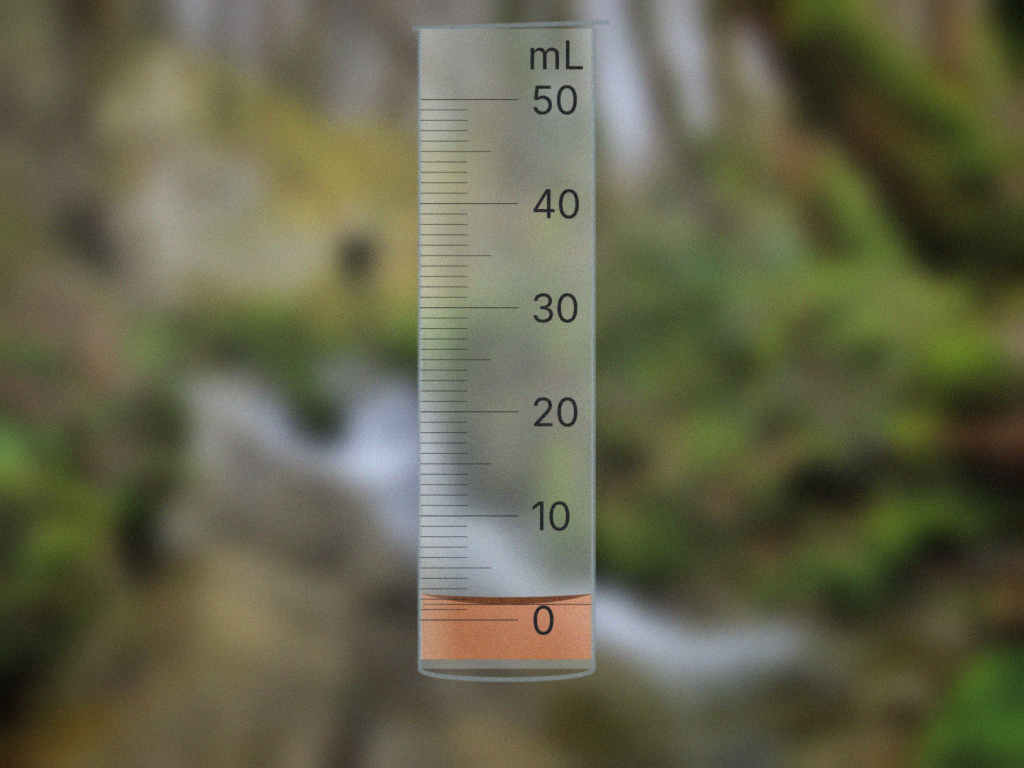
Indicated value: 1.5 mL
